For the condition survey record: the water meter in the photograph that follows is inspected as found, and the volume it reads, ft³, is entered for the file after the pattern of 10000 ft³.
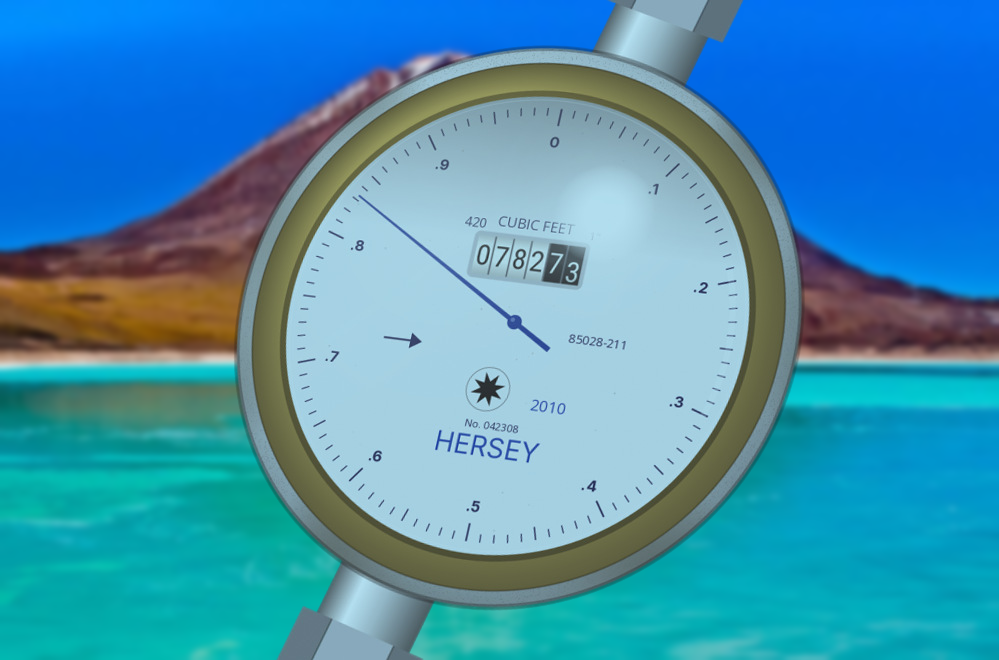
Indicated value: 78272.83 ft³
